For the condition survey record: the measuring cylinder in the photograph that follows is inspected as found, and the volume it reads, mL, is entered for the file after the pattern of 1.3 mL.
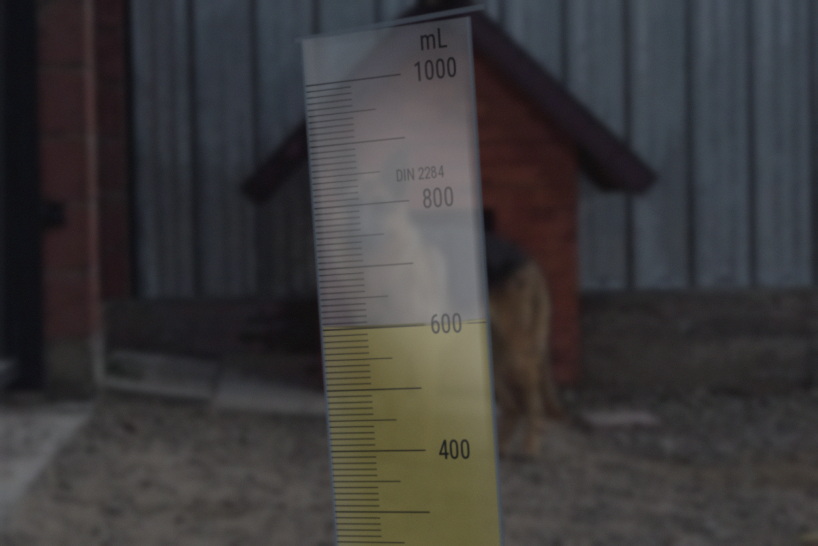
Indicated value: 600 mL
